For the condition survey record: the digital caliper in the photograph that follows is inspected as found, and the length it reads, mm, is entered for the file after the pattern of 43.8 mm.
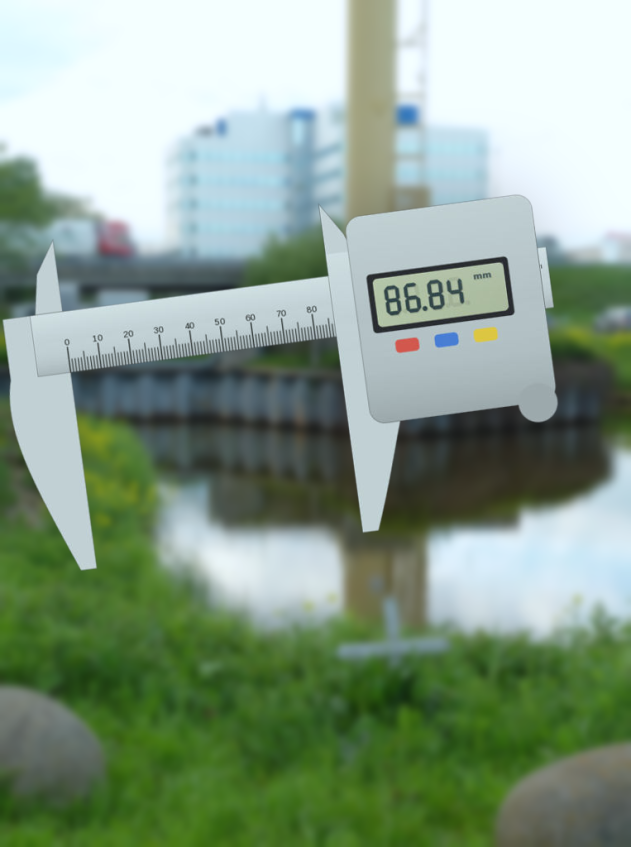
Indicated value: 86.84 mm
